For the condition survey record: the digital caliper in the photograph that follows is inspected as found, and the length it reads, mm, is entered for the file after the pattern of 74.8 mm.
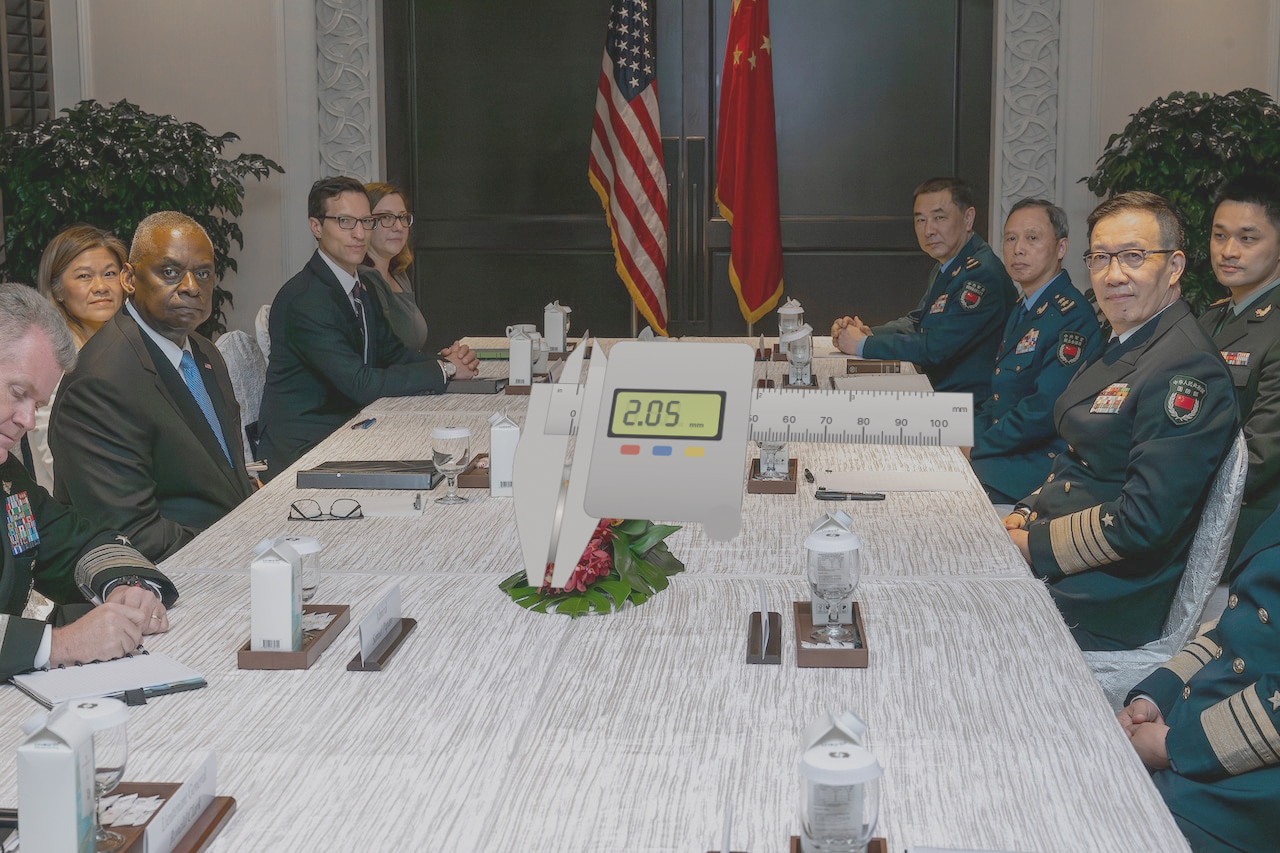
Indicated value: 2.05 mm
